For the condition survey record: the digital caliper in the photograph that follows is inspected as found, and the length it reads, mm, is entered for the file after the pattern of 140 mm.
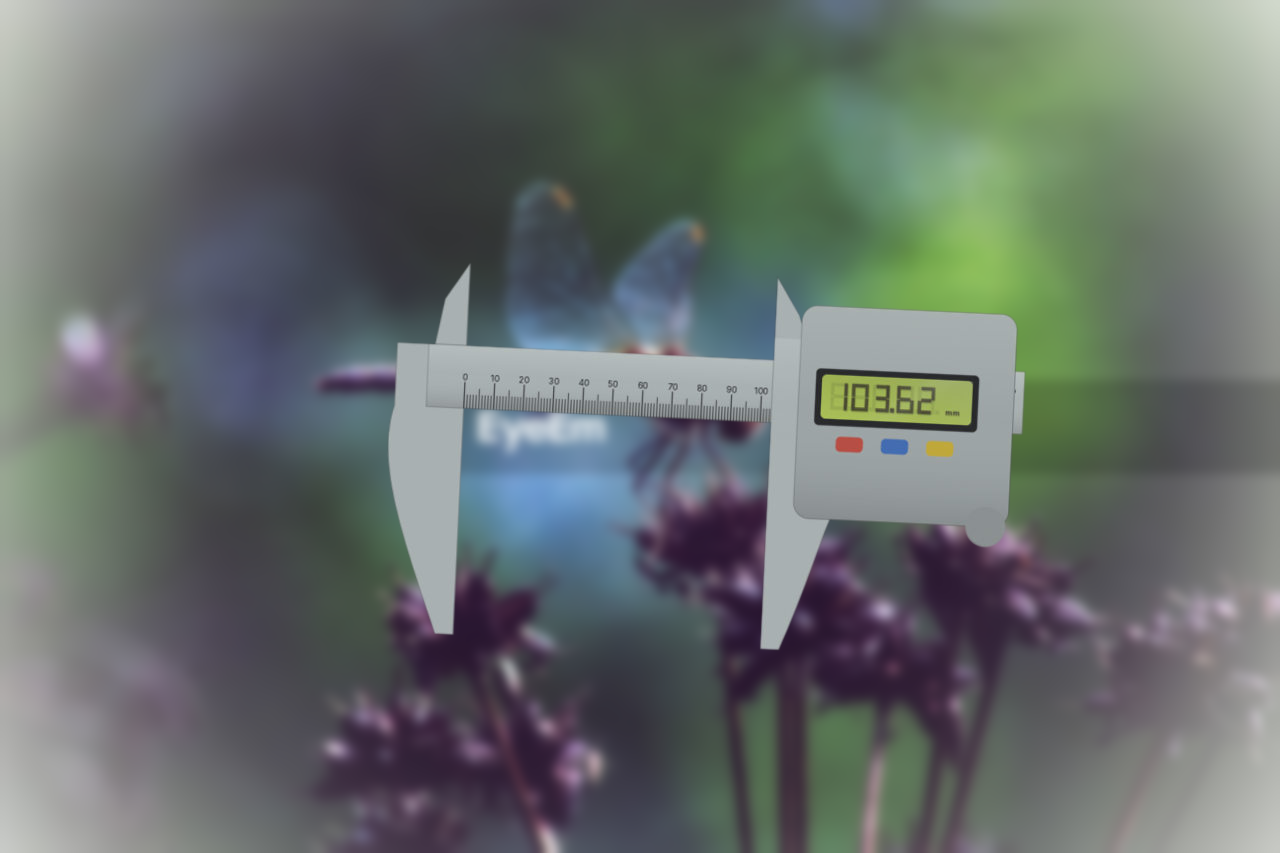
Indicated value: 103.62 mm
